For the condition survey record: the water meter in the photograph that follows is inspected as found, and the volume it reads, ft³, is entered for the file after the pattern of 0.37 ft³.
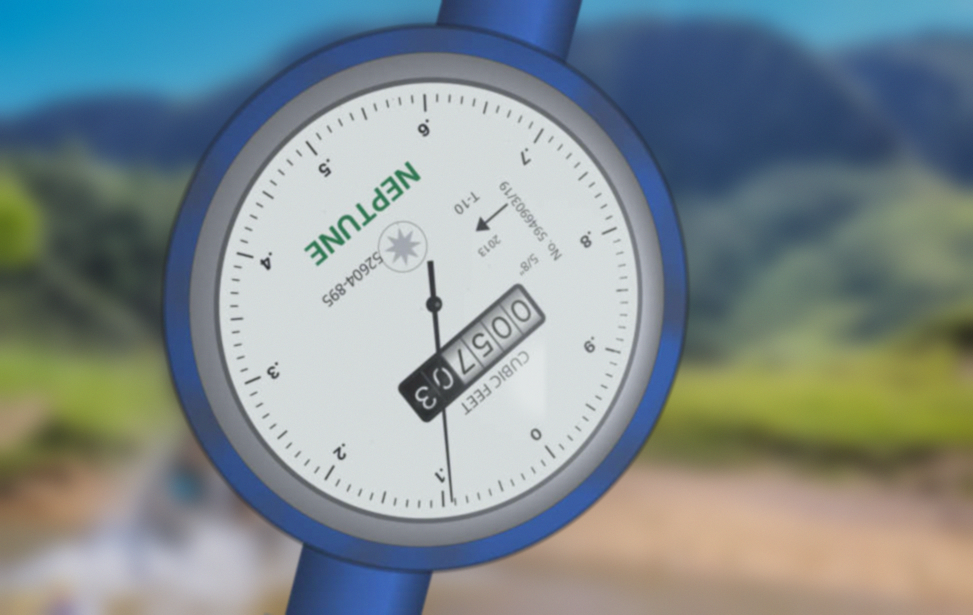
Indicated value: 5703.09 ft³
